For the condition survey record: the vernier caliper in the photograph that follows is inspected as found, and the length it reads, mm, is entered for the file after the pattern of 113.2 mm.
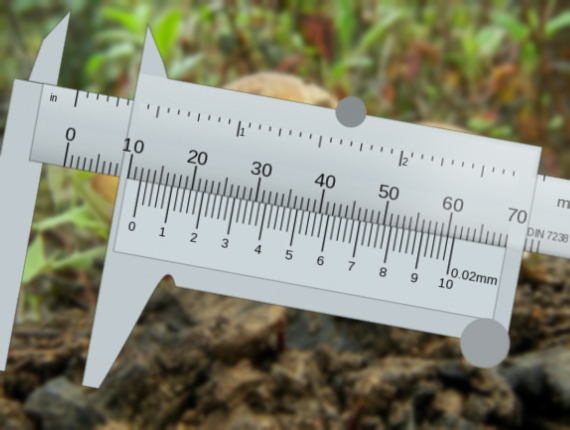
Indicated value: 12.0 mm
